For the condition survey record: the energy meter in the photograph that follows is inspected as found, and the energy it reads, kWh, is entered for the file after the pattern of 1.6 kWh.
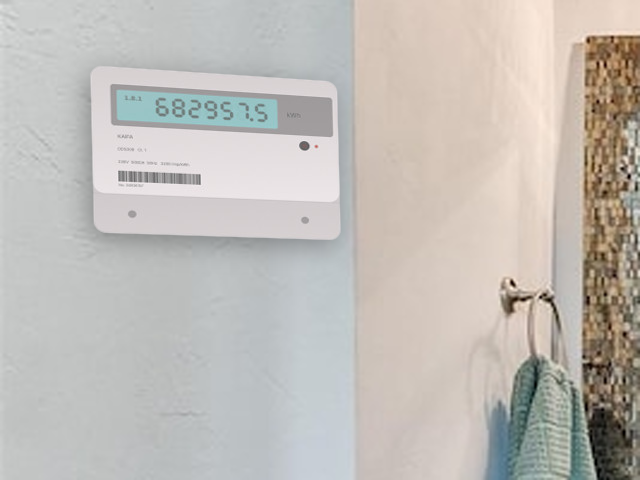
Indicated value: 682957.5 kWh
